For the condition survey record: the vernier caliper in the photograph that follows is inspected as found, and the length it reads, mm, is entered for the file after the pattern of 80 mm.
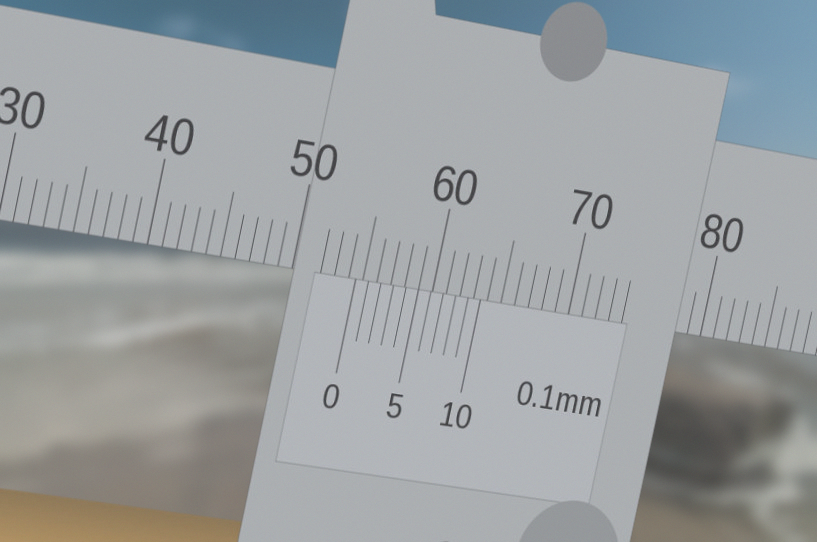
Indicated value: 54.5 mm
